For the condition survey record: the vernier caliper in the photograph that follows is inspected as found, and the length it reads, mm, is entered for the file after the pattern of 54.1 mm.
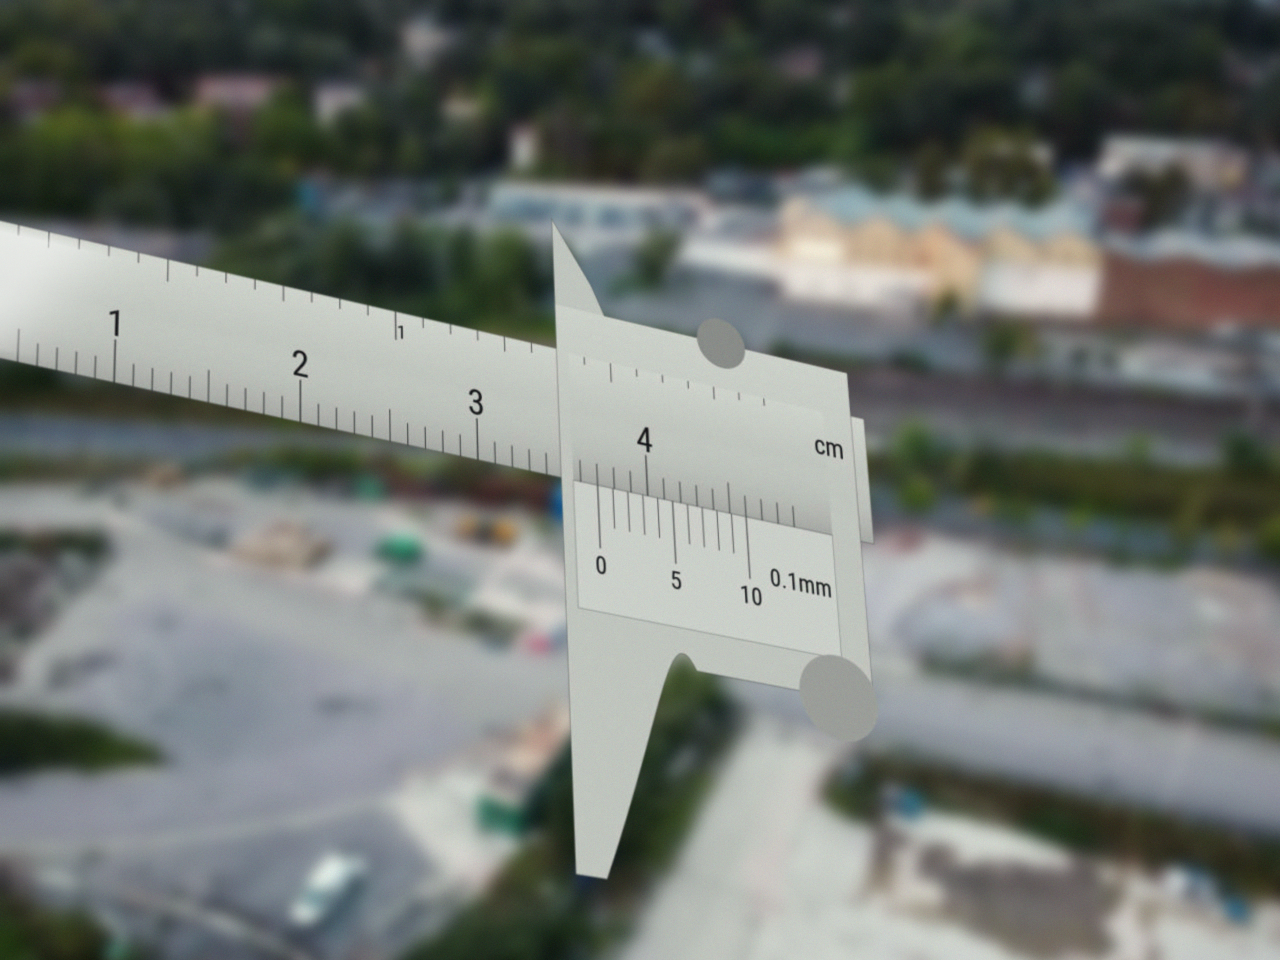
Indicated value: 37.0 mm
